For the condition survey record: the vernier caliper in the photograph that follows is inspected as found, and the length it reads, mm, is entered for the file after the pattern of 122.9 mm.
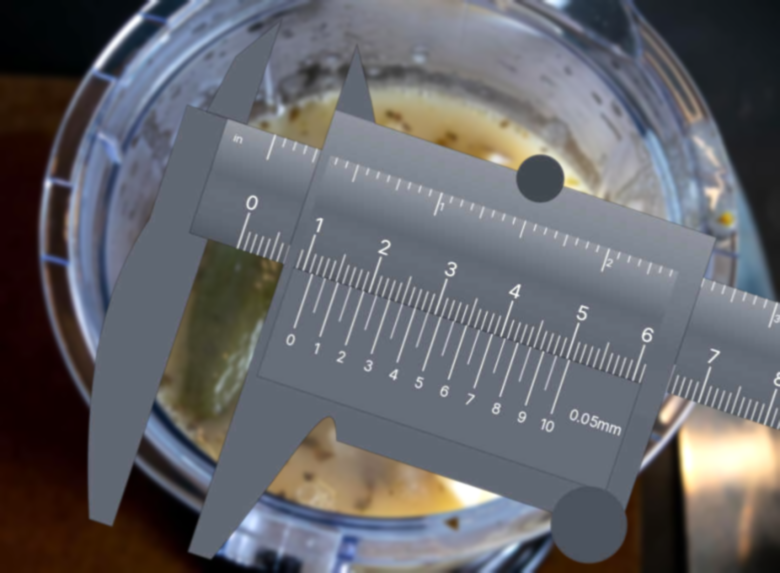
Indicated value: 11.4 mm
